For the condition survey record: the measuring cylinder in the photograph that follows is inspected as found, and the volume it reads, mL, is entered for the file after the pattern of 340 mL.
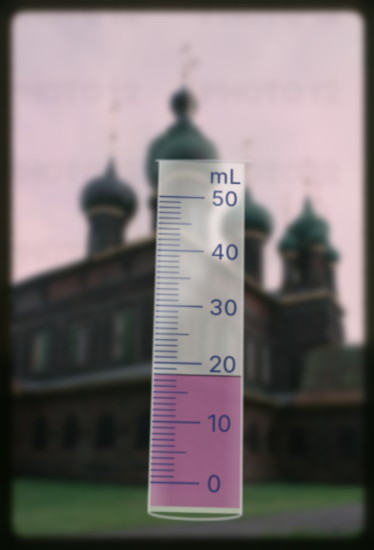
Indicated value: 18 mL
